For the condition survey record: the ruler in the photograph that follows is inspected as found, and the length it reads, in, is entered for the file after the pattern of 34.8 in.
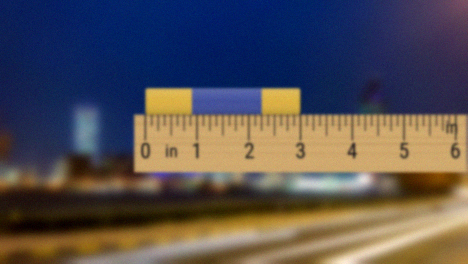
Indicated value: 3 in
